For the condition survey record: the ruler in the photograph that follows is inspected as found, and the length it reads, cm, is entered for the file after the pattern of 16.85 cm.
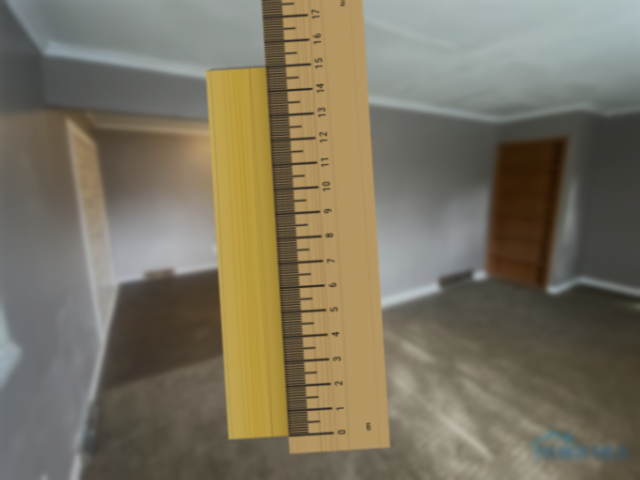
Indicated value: 15 cm
